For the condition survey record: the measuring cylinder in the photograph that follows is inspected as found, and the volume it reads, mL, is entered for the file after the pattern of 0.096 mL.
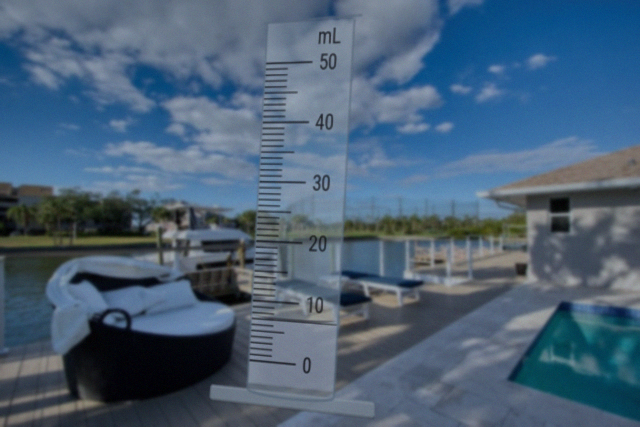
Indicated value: 7 mL
